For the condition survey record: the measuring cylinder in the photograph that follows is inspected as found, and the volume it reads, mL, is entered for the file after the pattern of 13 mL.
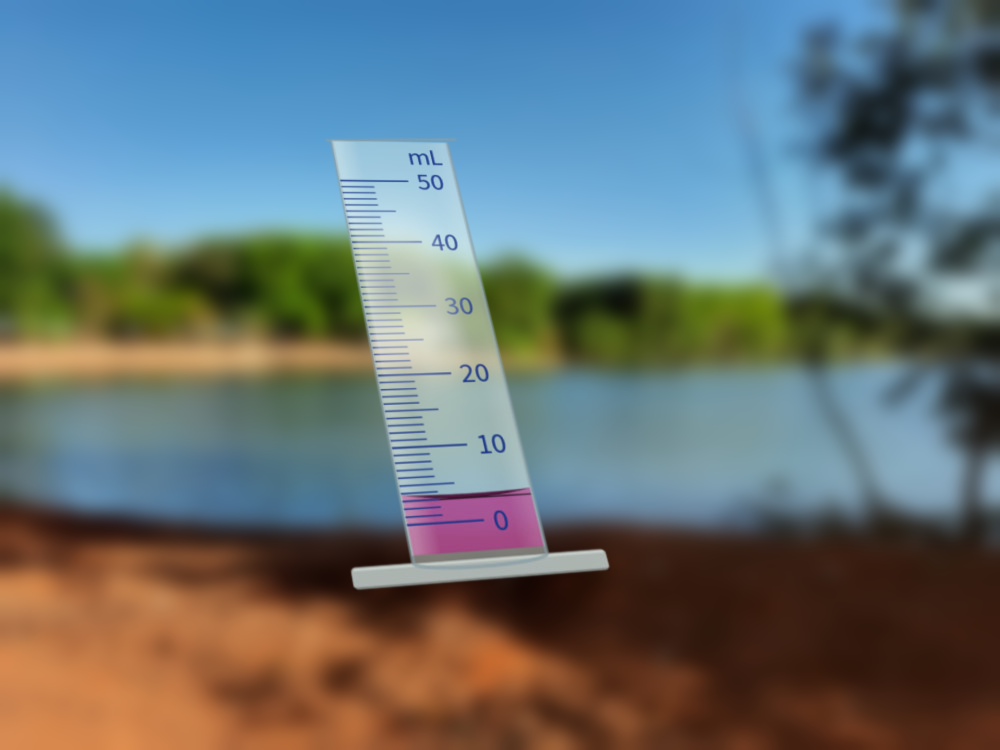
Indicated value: 3 mL
